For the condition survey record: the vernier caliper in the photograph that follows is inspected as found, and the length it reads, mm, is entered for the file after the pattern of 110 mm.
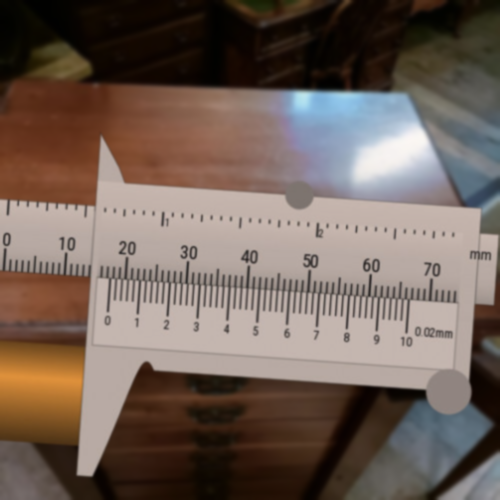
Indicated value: 17.5 mm
